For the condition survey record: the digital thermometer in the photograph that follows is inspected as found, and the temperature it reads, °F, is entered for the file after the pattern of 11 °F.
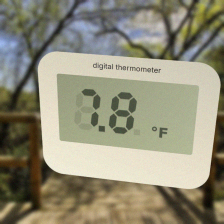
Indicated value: 7.8 °F
